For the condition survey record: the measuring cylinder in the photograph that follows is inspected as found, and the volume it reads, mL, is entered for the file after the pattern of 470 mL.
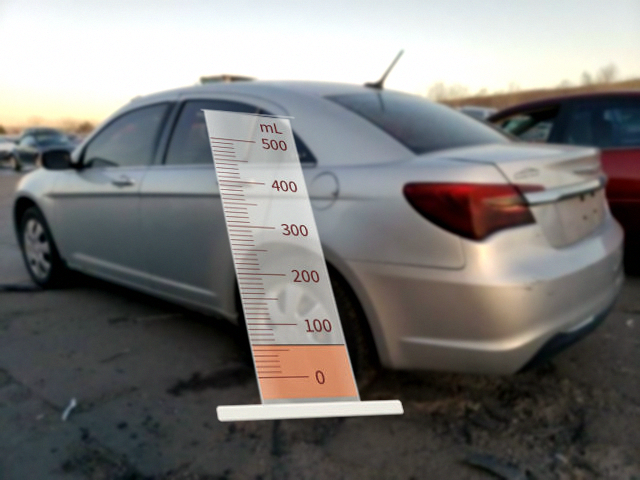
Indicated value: 60 mL
